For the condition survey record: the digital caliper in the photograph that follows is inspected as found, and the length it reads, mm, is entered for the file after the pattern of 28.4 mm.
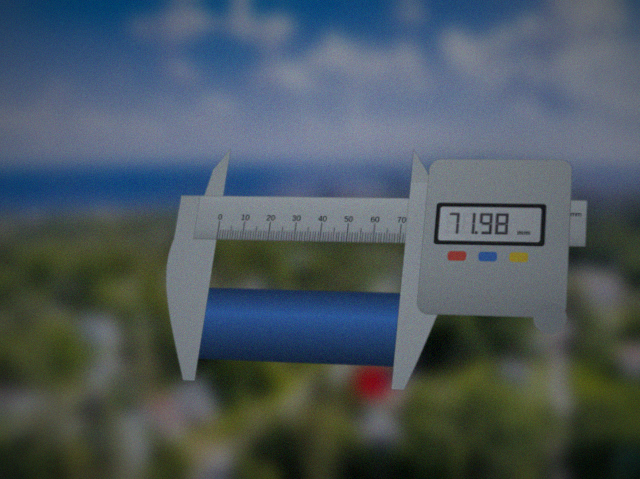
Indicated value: 71.98 mm
